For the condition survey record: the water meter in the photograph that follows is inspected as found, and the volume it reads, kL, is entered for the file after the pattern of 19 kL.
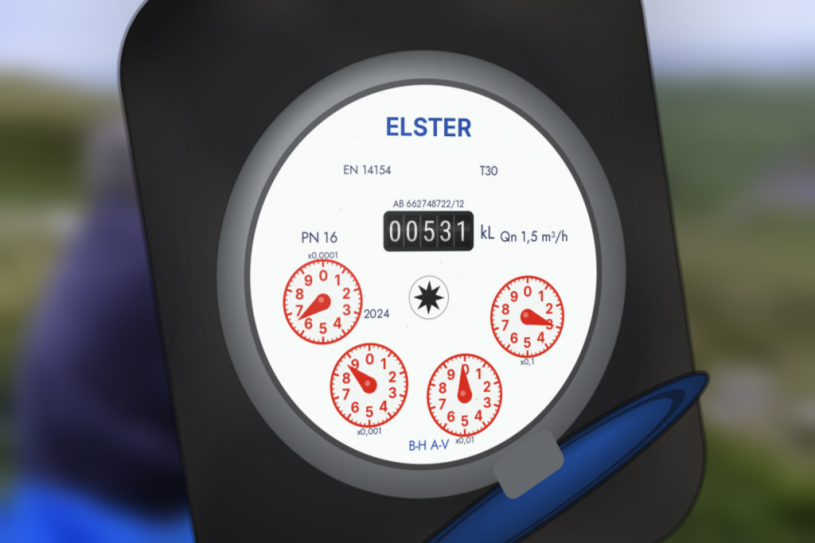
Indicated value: 531.2986 kL
